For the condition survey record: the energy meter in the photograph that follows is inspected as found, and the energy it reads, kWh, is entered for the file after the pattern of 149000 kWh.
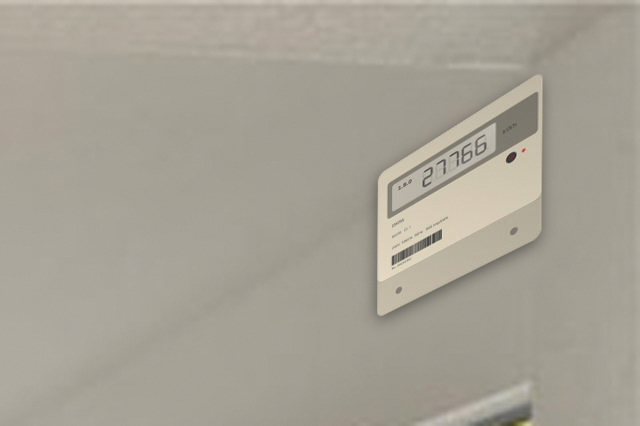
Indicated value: 27766 kWh
